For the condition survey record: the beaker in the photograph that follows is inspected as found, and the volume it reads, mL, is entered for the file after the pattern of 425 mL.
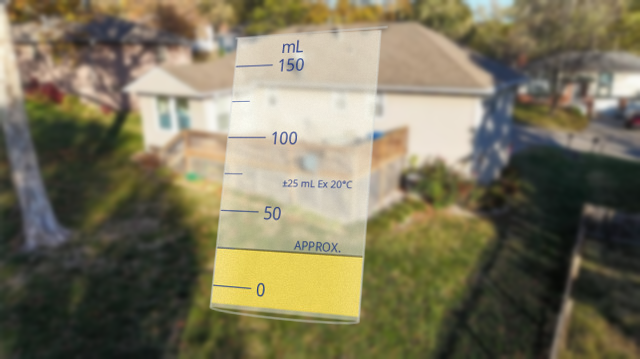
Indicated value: 25 mL
